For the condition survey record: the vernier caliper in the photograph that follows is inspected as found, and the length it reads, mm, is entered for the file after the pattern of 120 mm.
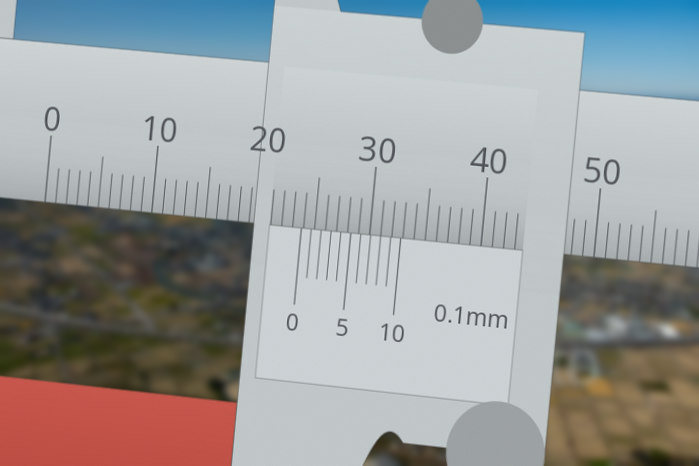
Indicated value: 23.8 mm
